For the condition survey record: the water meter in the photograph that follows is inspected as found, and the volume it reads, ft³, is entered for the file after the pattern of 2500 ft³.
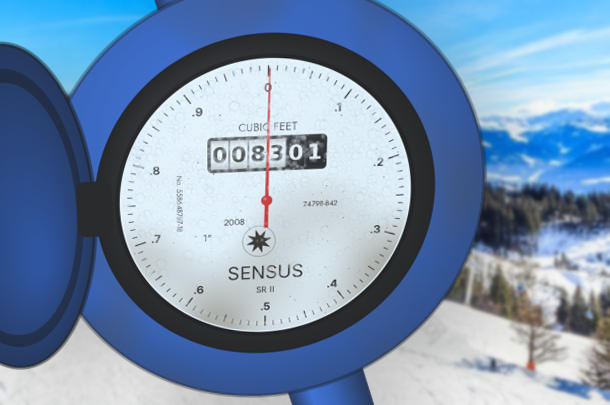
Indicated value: 8301.00 ft³
